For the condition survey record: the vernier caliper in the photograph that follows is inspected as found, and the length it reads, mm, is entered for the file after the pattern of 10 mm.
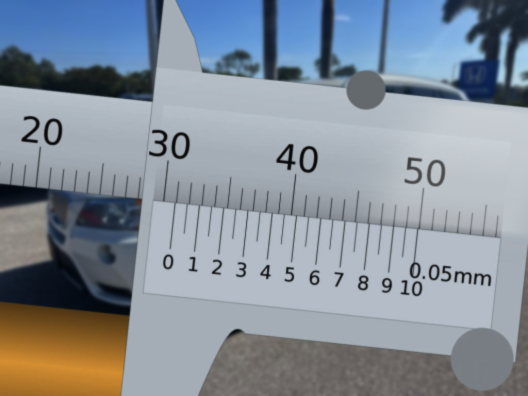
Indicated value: 30.9 mm
